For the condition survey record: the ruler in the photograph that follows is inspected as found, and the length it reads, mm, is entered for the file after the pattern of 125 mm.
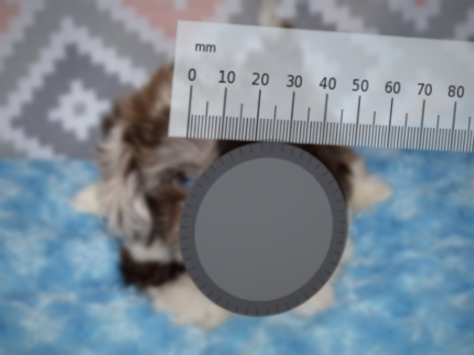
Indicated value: 50 mm
